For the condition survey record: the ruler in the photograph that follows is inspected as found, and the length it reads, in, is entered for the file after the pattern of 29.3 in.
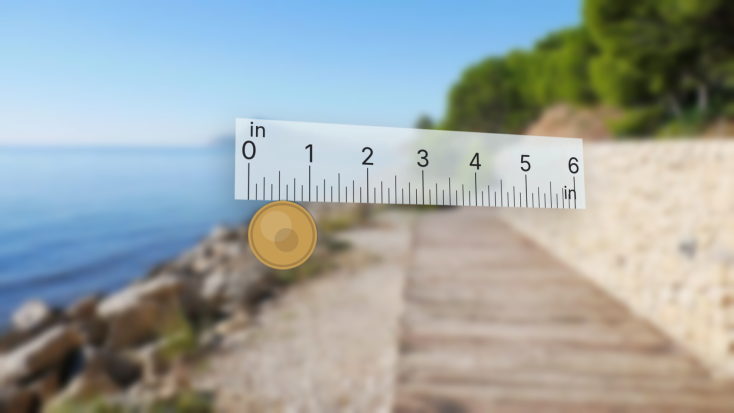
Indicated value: 1.125 in
